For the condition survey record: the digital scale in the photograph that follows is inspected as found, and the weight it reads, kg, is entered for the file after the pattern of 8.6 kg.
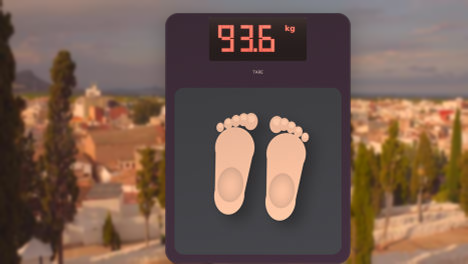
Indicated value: 93.6 kg
